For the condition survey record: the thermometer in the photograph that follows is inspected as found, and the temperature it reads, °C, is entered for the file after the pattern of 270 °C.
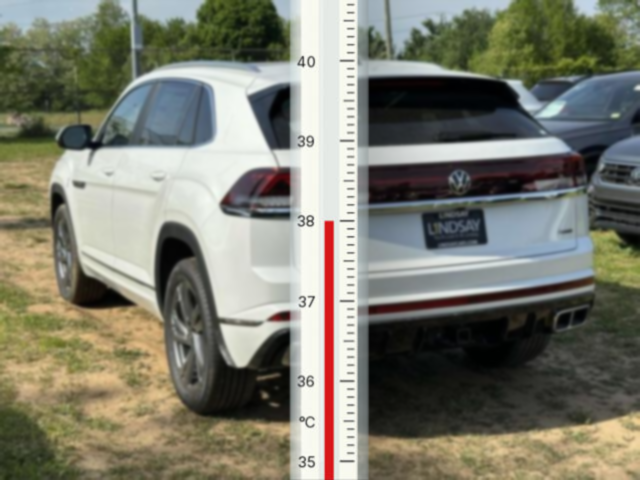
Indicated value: 38 °C
